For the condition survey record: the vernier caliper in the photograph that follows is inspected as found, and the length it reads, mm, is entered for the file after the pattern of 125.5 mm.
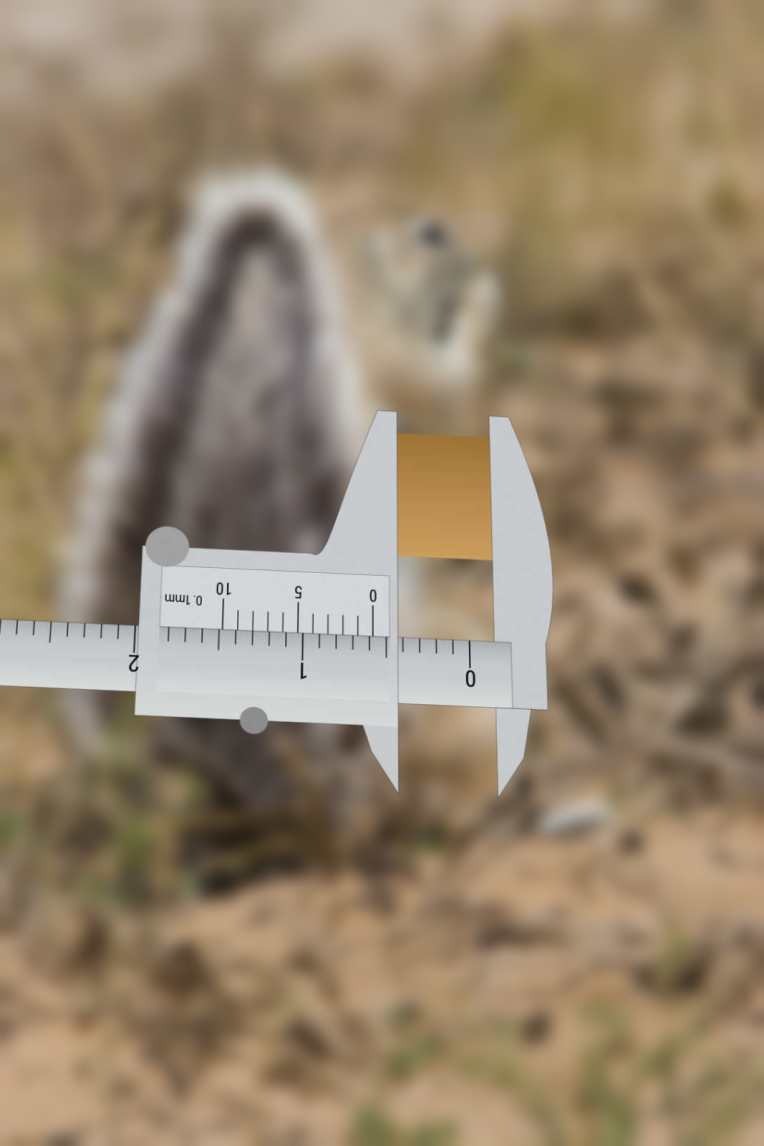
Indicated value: 5.8 mm
